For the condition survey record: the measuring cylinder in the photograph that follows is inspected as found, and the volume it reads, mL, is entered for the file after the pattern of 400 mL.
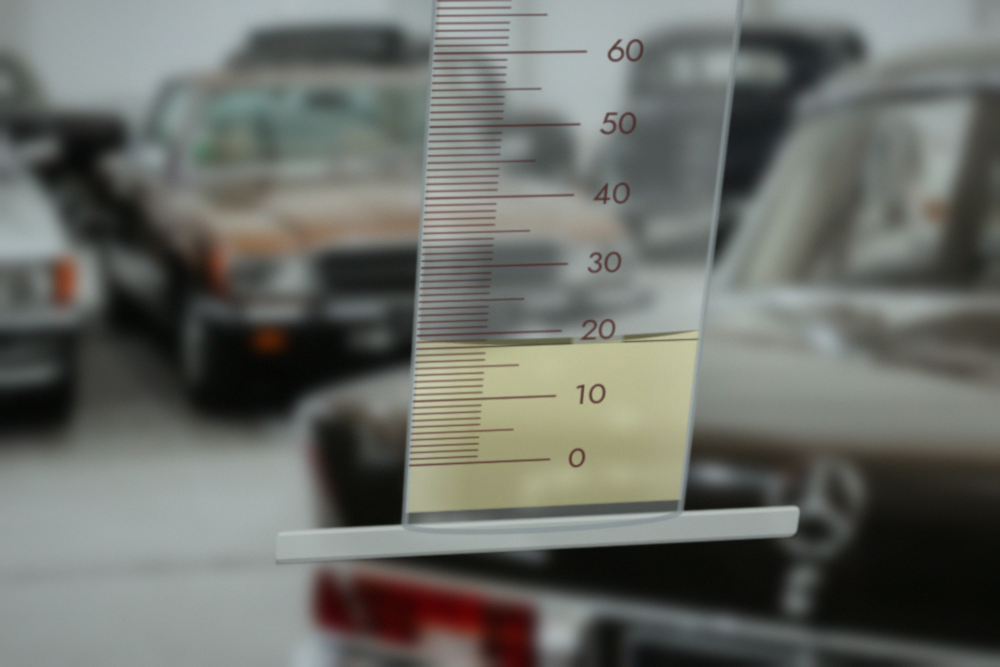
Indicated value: 18 mL
